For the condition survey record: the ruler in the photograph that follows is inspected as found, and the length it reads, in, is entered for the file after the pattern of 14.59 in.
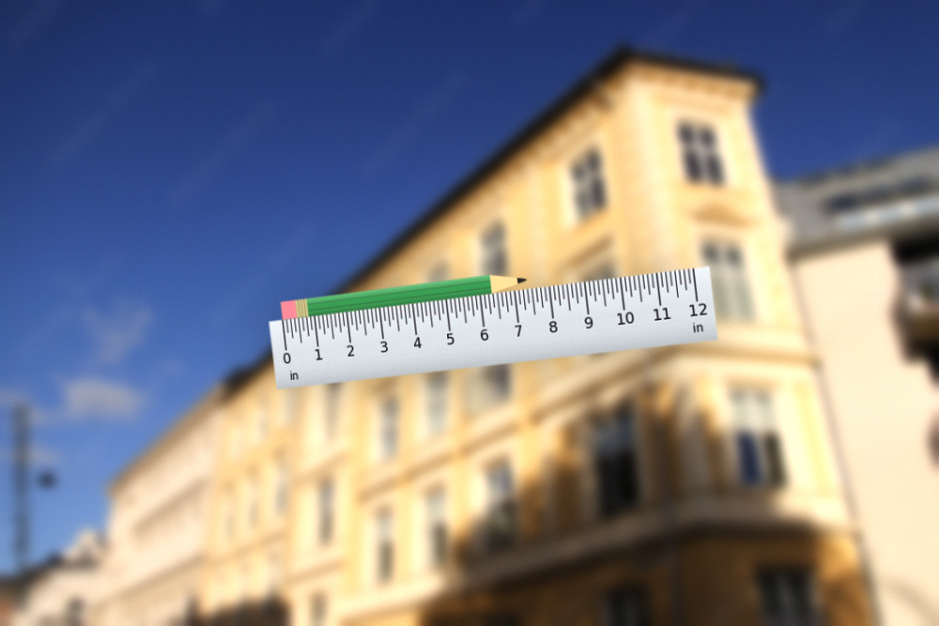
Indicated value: 7.375 in
